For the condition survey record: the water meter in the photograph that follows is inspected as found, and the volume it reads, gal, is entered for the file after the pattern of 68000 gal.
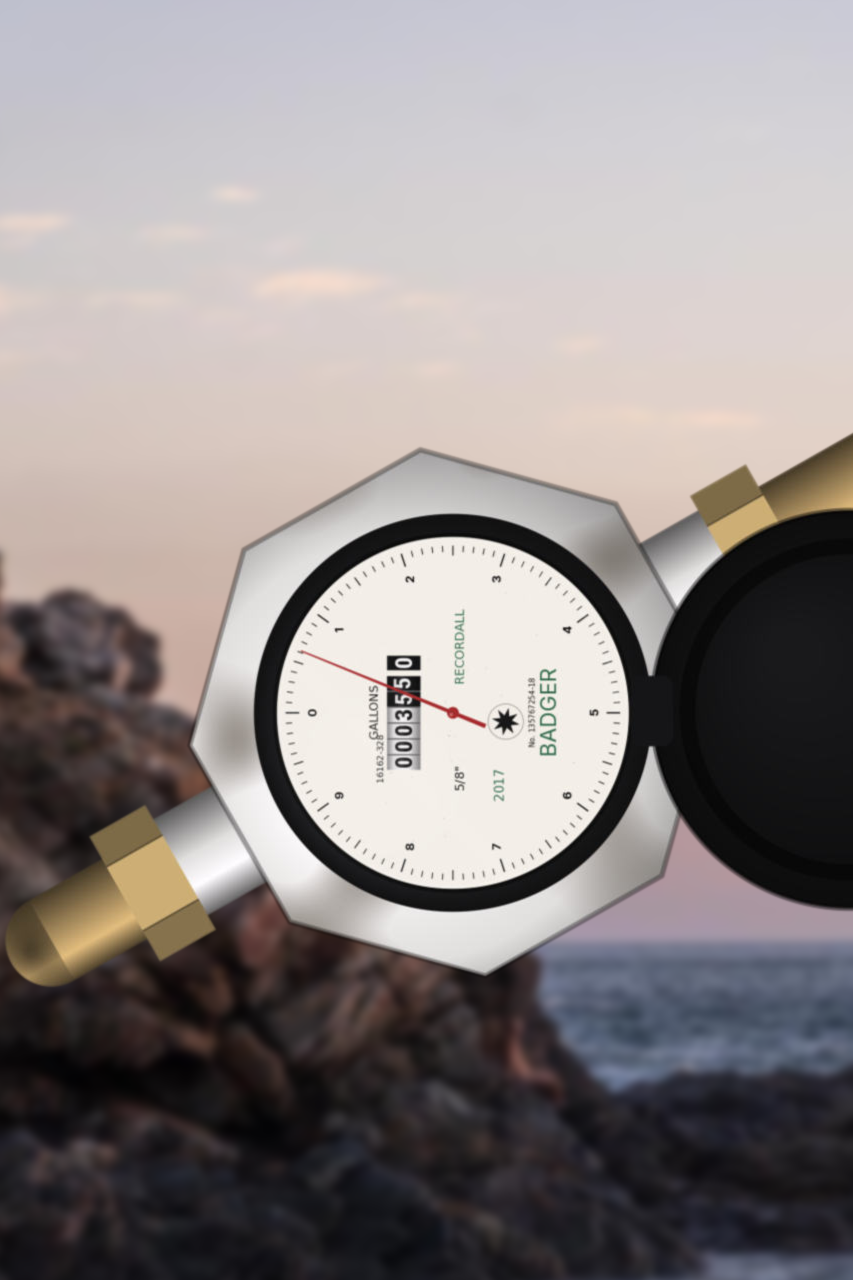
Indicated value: 3550.6 gal
